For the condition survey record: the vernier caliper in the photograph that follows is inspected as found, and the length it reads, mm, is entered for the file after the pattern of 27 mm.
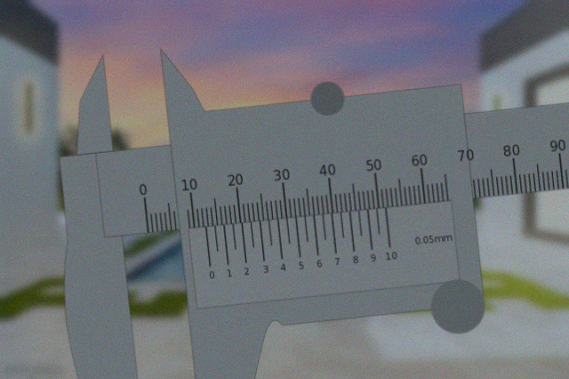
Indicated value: 12.5 mm
